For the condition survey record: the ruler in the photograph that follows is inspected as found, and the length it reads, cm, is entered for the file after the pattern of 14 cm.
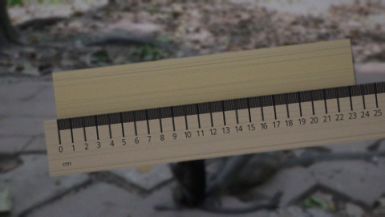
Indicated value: 23.5 cm
